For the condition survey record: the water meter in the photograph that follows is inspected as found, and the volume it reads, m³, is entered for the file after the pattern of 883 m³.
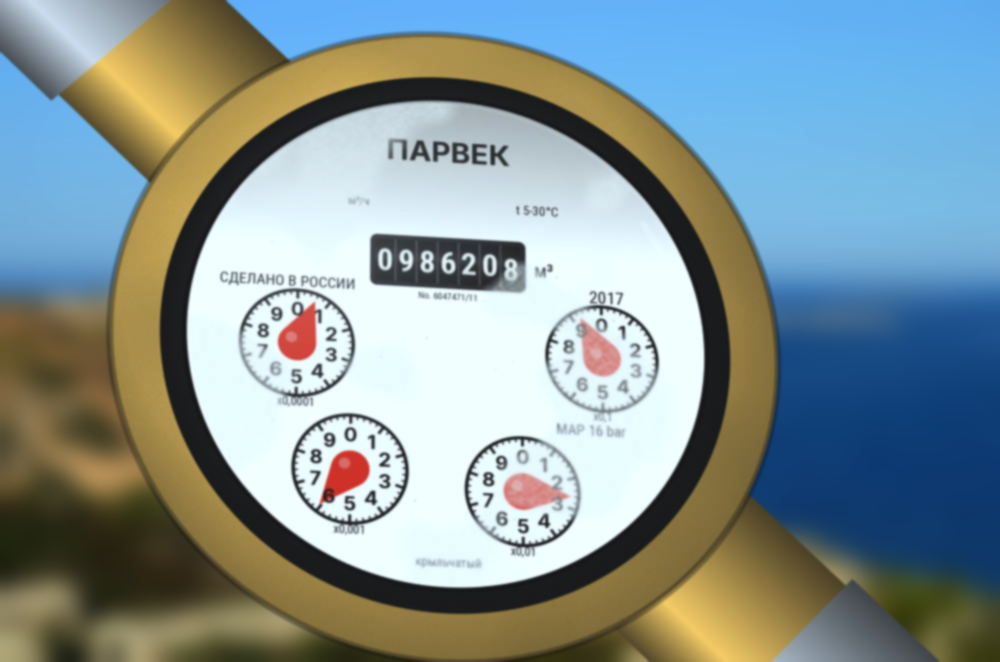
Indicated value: 986207.9260 m³
